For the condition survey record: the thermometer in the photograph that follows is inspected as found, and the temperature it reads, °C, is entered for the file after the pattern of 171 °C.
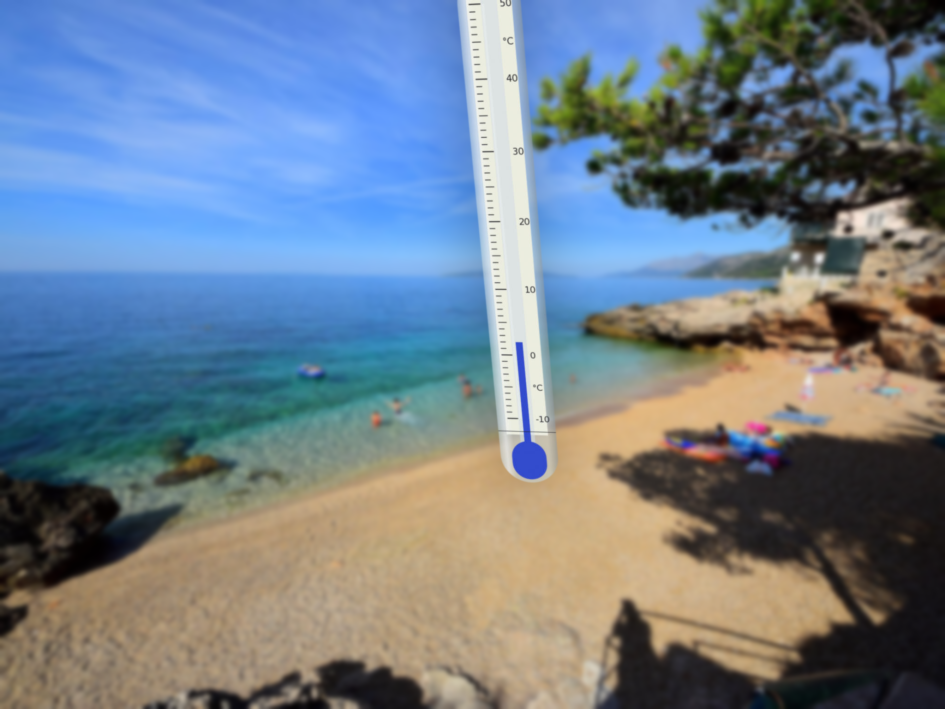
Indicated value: 2 °C
